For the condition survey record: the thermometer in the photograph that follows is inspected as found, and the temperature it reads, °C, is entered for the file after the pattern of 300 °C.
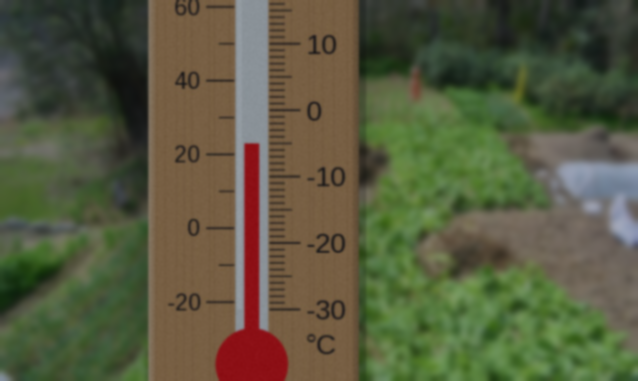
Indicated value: -5 °C
